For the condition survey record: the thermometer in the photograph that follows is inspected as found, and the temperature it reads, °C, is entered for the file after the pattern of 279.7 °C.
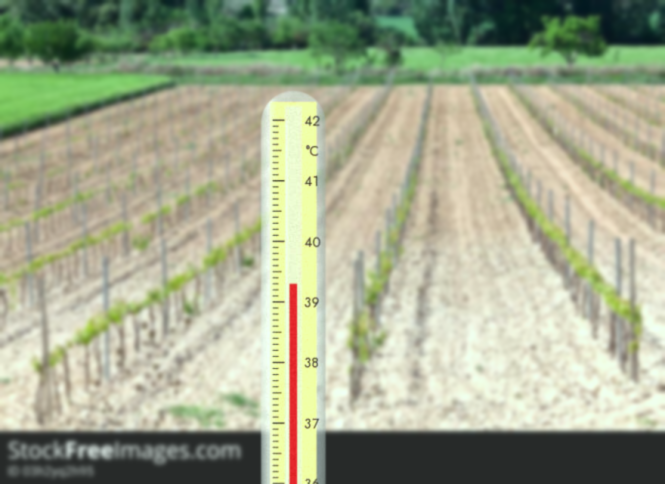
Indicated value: 39.3 °C
